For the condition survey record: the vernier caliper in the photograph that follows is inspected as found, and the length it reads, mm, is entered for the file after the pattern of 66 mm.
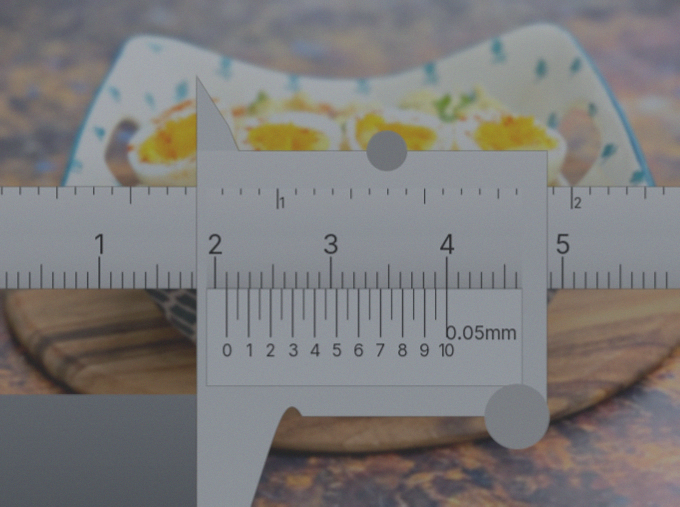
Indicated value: 21.0 mm
